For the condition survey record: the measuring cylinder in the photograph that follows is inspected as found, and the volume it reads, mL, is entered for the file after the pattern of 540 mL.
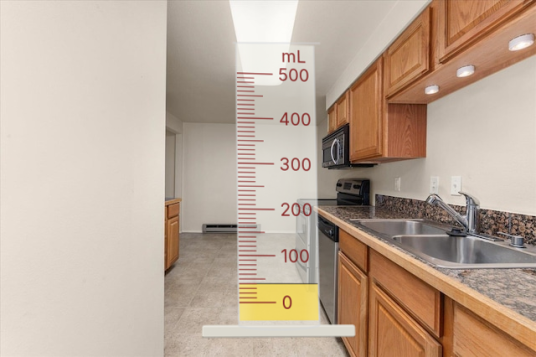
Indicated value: 40 mL
